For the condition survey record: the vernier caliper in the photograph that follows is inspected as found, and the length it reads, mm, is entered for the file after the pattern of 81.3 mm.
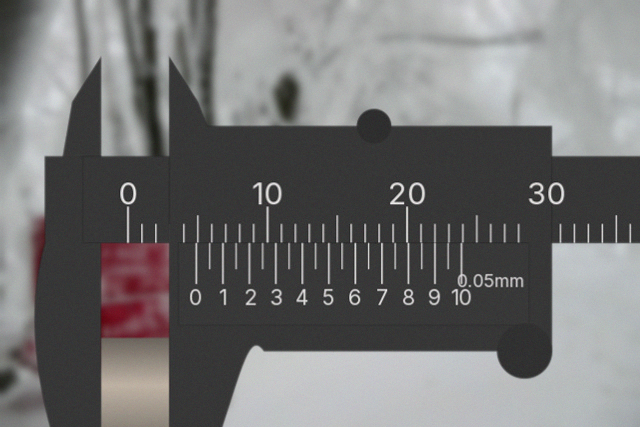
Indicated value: 4.9 mm
